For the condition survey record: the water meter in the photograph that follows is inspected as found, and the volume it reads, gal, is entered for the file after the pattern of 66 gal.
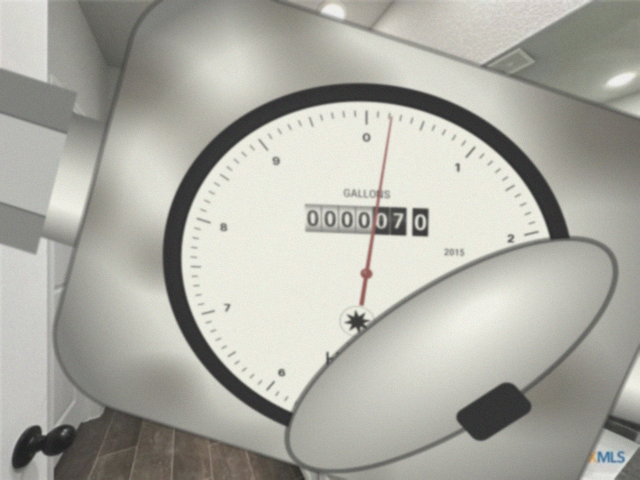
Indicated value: 70.2 gal
